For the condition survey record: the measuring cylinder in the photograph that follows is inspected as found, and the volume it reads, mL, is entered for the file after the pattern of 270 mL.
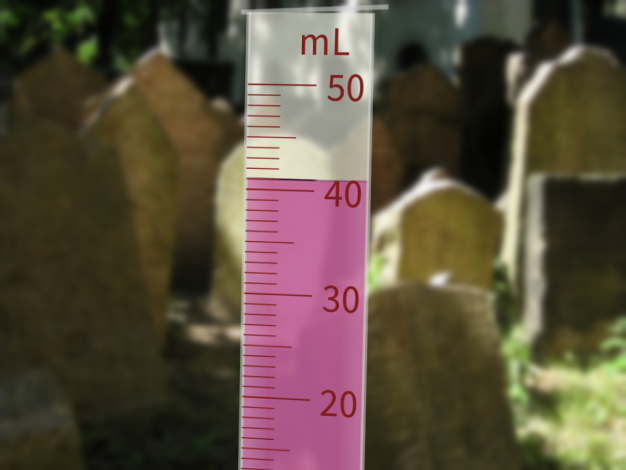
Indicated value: 41 mL
